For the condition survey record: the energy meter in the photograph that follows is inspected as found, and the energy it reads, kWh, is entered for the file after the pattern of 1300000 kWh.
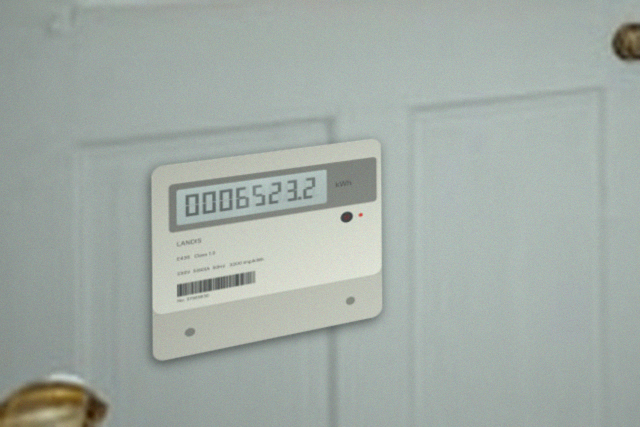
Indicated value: 6523.2 kWh
